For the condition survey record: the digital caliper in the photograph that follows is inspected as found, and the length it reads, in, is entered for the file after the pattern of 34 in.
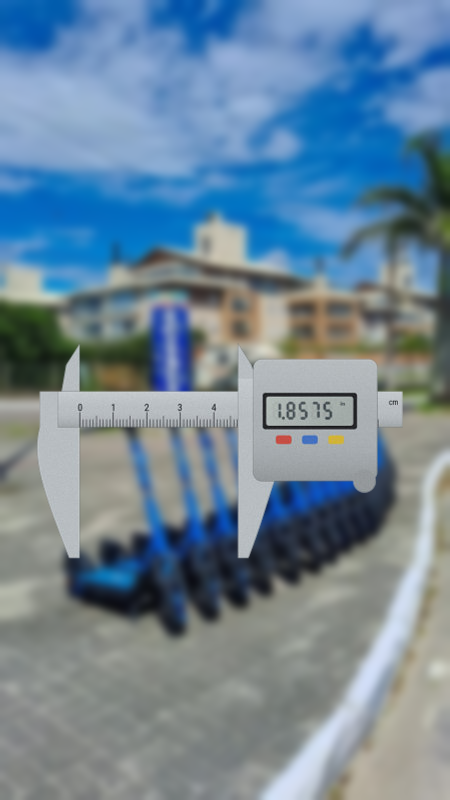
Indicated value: 1.8575 in
